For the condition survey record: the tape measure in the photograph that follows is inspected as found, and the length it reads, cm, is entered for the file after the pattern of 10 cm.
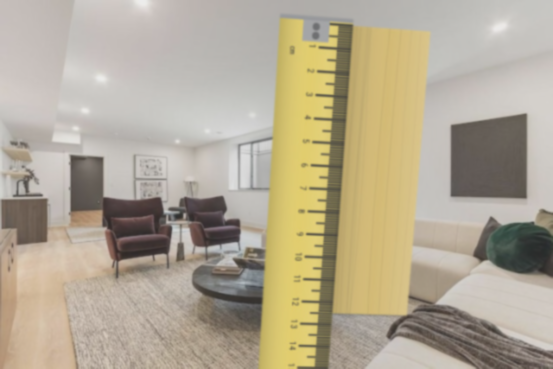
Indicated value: 12.5 cm
